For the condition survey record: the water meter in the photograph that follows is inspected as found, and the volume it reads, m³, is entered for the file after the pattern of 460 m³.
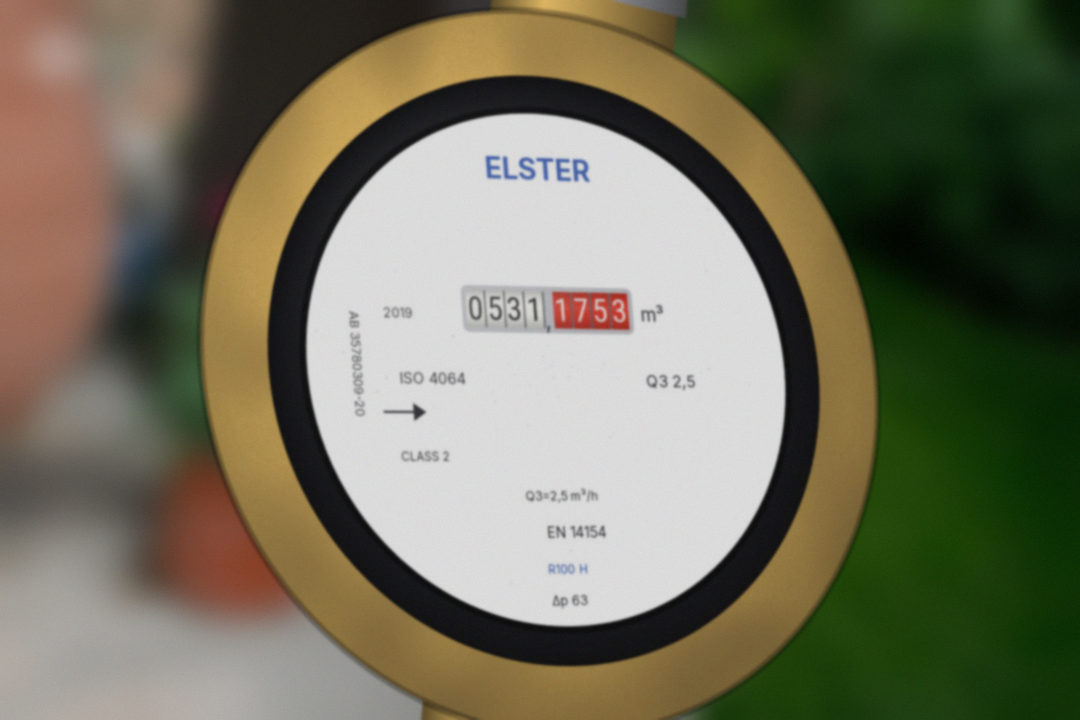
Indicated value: 531.1753 m³
